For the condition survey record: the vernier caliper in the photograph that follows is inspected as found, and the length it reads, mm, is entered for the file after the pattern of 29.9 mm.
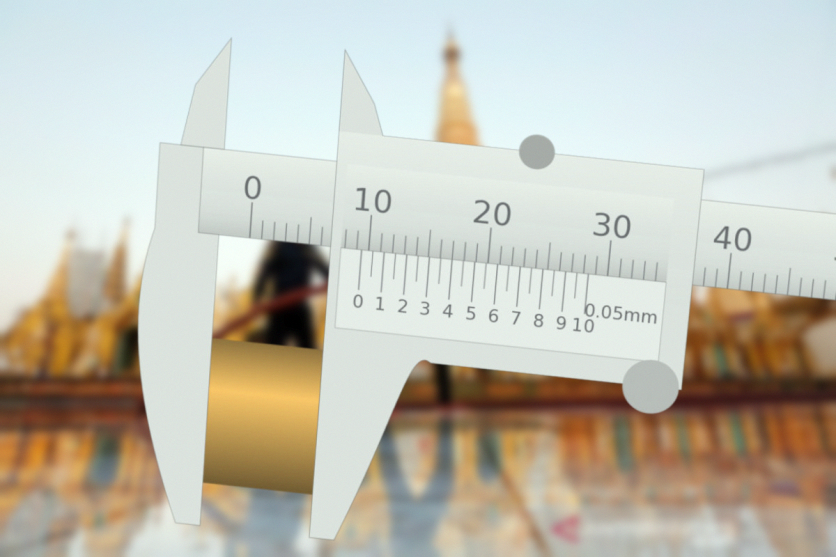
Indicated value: 9.4 mm
